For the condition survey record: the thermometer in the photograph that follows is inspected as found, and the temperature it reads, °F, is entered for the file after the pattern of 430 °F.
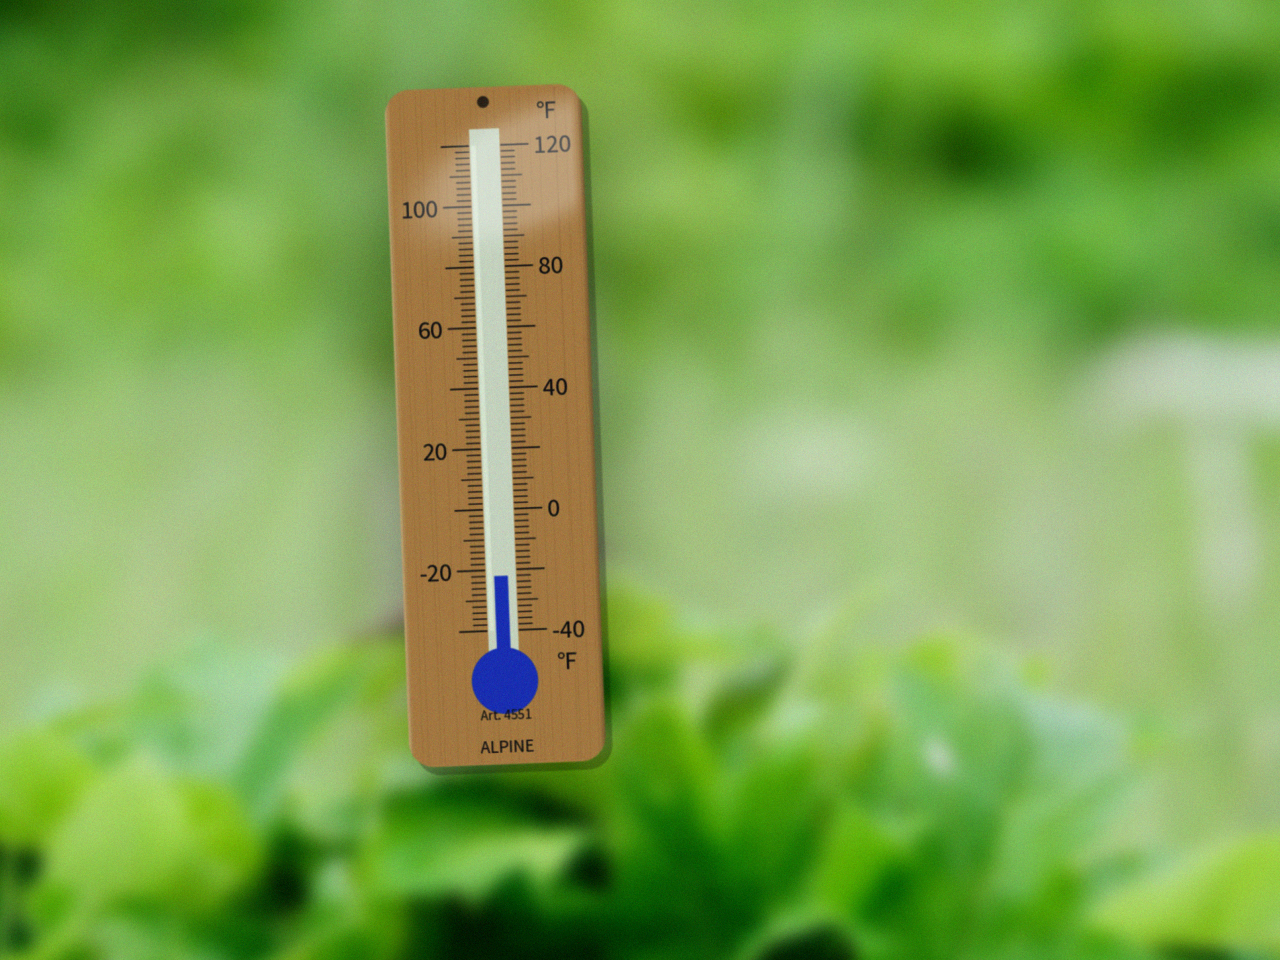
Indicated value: -22 °F
